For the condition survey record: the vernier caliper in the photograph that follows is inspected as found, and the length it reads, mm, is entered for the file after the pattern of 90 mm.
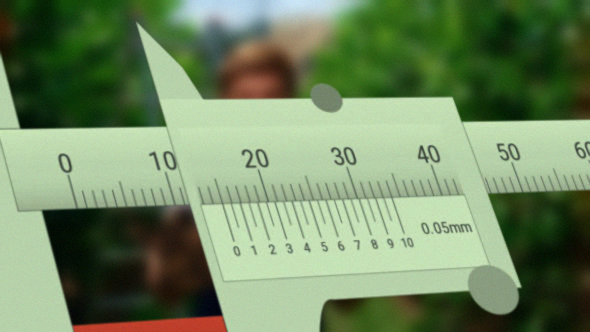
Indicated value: 15.0 mm
